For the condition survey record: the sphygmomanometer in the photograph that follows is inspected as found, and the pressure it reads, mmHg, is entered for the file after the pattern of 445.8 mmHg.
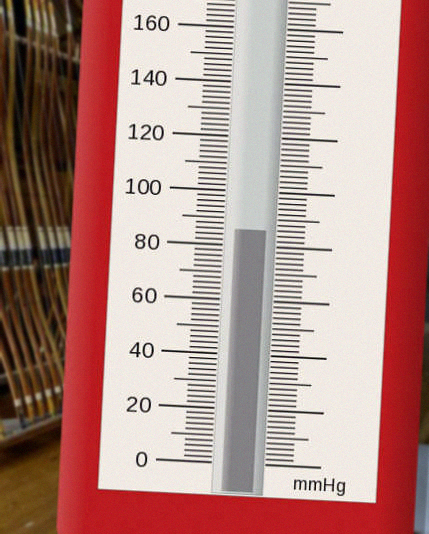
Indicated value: 86 mmHg
